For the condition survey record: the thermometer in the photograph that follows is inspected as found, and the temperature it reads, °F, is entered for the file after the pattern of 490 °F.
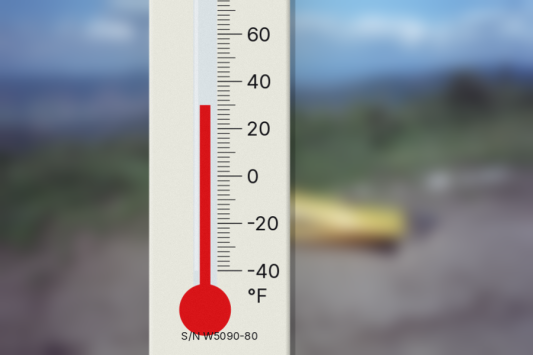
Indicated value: 30 °F
